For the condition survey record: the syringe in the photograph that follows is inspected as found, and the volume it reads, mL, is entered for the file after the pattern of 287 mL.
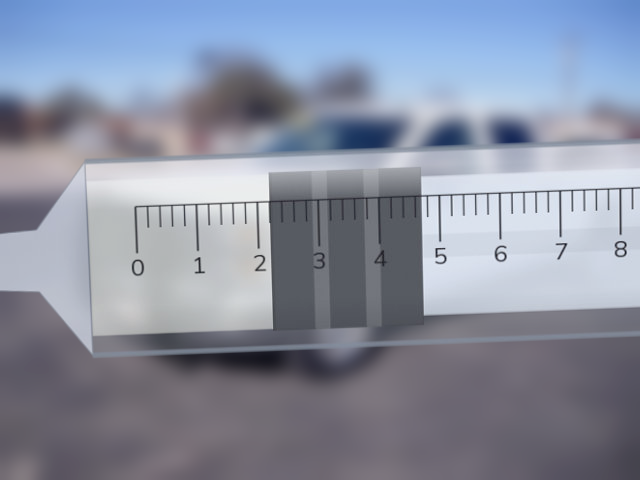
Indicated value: 2.2 mL
